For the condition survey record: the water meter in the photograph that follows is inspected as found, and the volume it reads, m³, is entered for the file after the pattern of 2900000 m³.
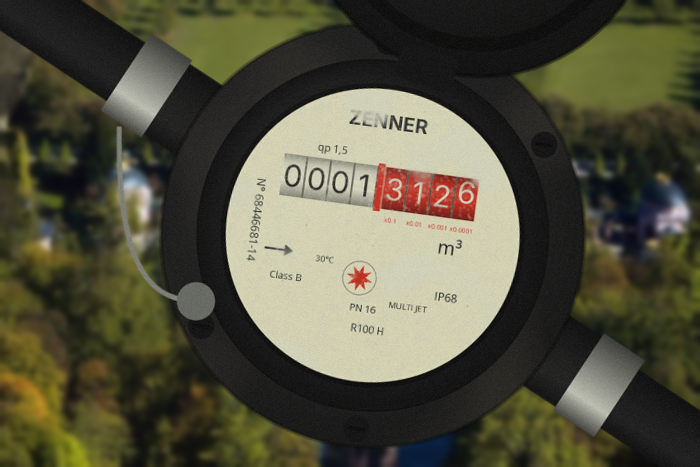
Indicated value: 1.3126 m³
